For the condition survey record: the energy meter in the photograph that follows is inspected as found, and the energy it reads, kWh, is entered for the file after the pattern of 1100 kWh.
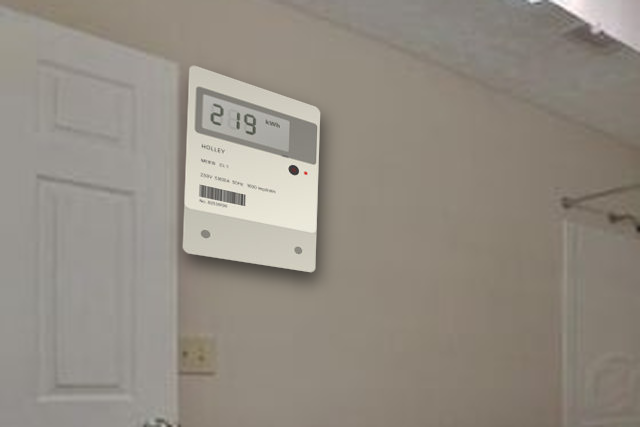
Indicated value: 219 kWh
